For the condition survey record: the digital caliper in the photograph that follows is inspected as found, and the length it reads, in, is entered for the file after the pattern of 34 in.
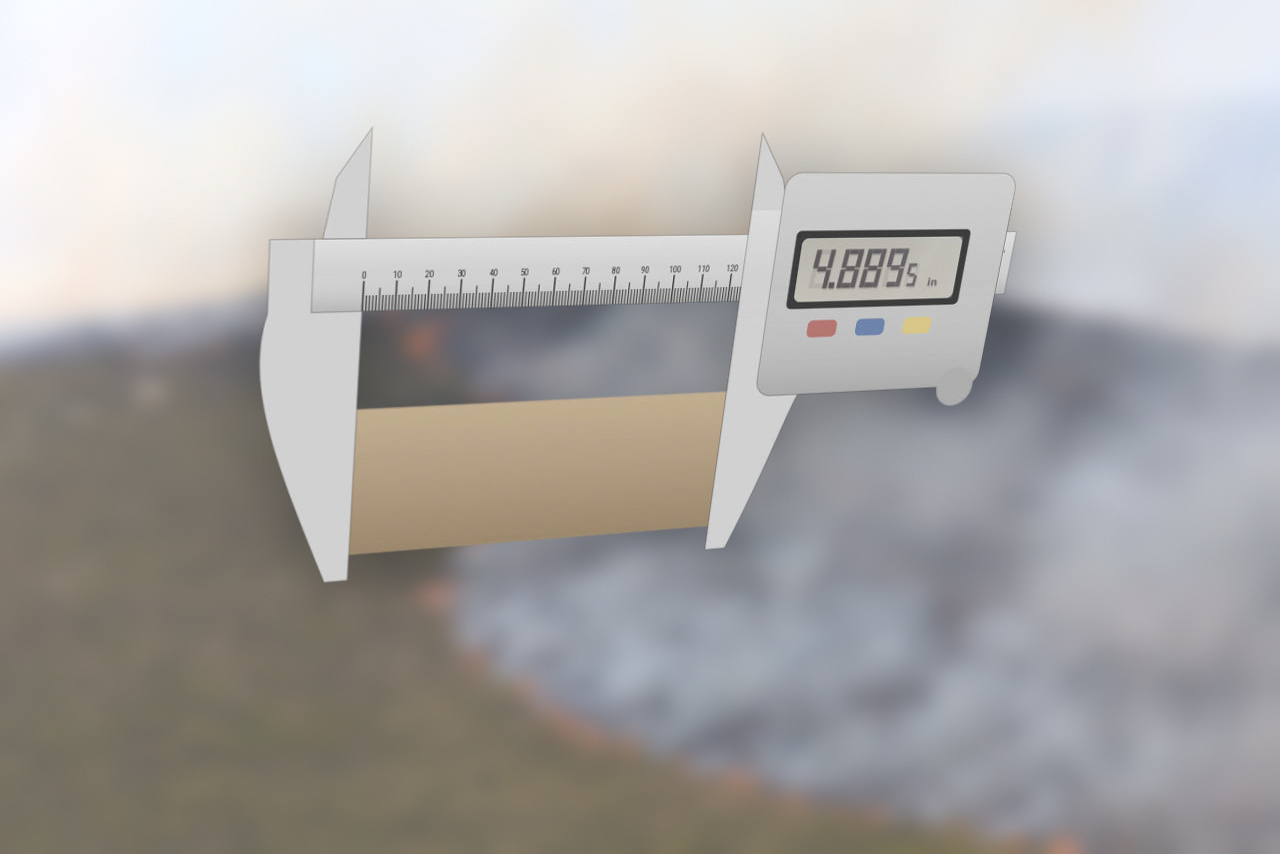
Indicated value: 4.8895 in
